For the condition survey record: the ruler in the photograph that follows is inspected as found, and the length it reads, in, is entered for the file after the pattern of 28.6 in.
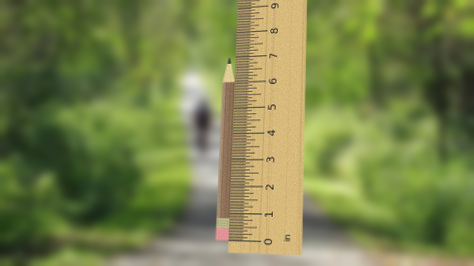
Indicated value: 7 in
